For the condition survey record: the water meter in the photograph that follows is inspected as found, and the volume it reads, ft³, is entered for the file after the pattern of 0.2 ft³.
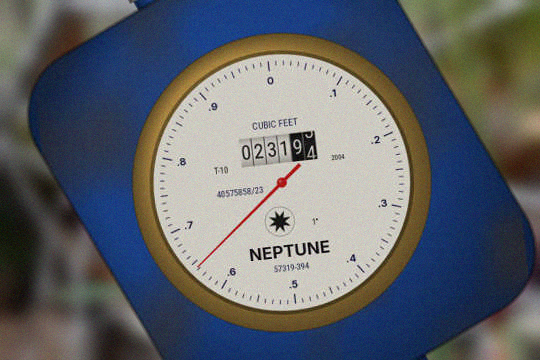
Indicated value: 23193.64 ft³
